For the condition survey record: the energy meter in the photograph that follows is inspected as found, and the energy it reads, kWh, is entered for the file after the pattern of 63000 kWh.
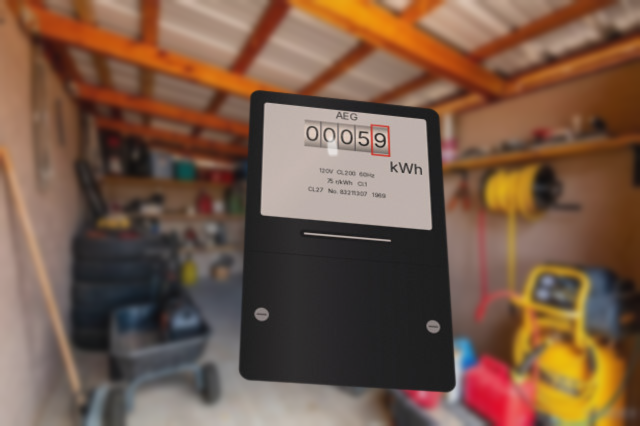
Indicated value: 5.9 kWh
